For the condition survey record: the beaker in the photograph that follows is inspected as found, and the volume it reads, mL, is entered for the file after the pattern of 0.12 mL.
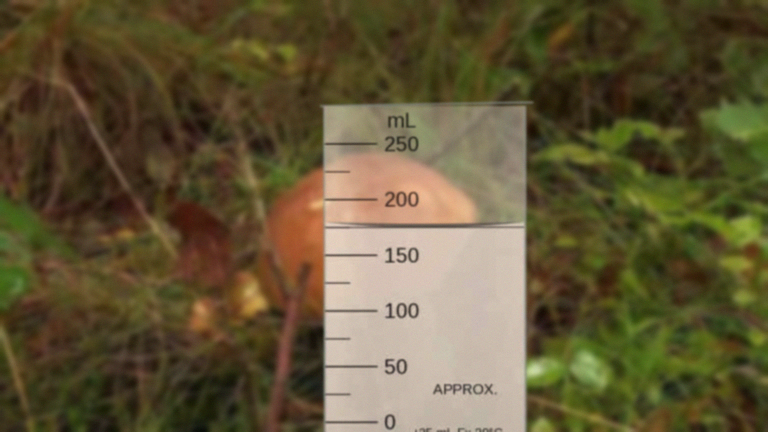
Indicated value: 175 mL
